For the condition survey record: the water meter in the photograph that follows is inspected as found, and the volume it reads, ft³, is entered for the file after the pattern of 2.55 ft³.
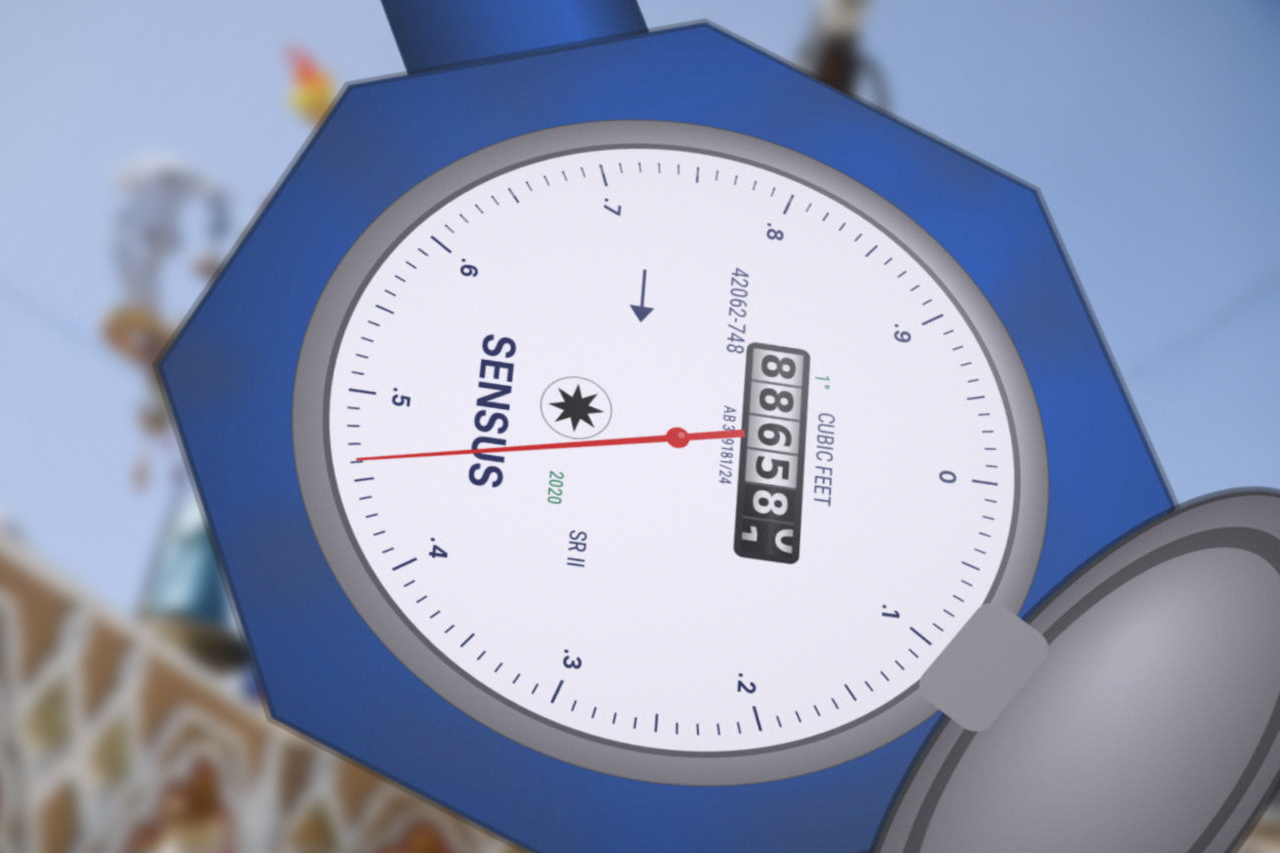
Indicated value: 886580.46 ft³
